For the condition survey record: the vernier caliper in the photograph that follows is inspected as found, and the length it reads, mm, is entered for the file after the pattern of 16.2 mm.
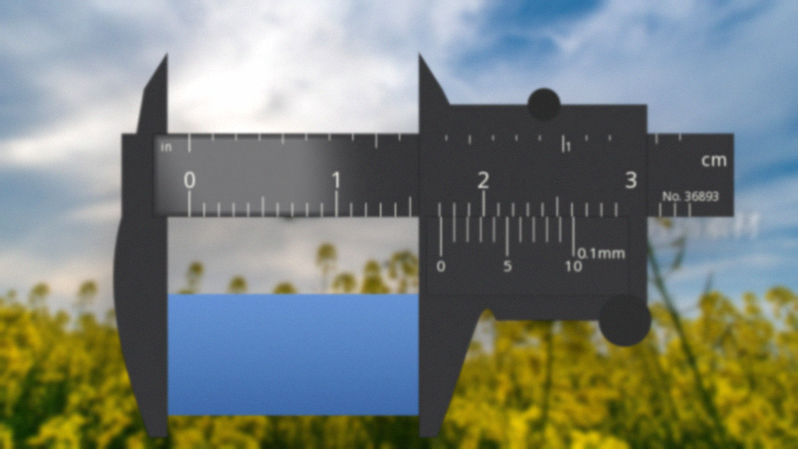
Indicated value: 17.1 mm
